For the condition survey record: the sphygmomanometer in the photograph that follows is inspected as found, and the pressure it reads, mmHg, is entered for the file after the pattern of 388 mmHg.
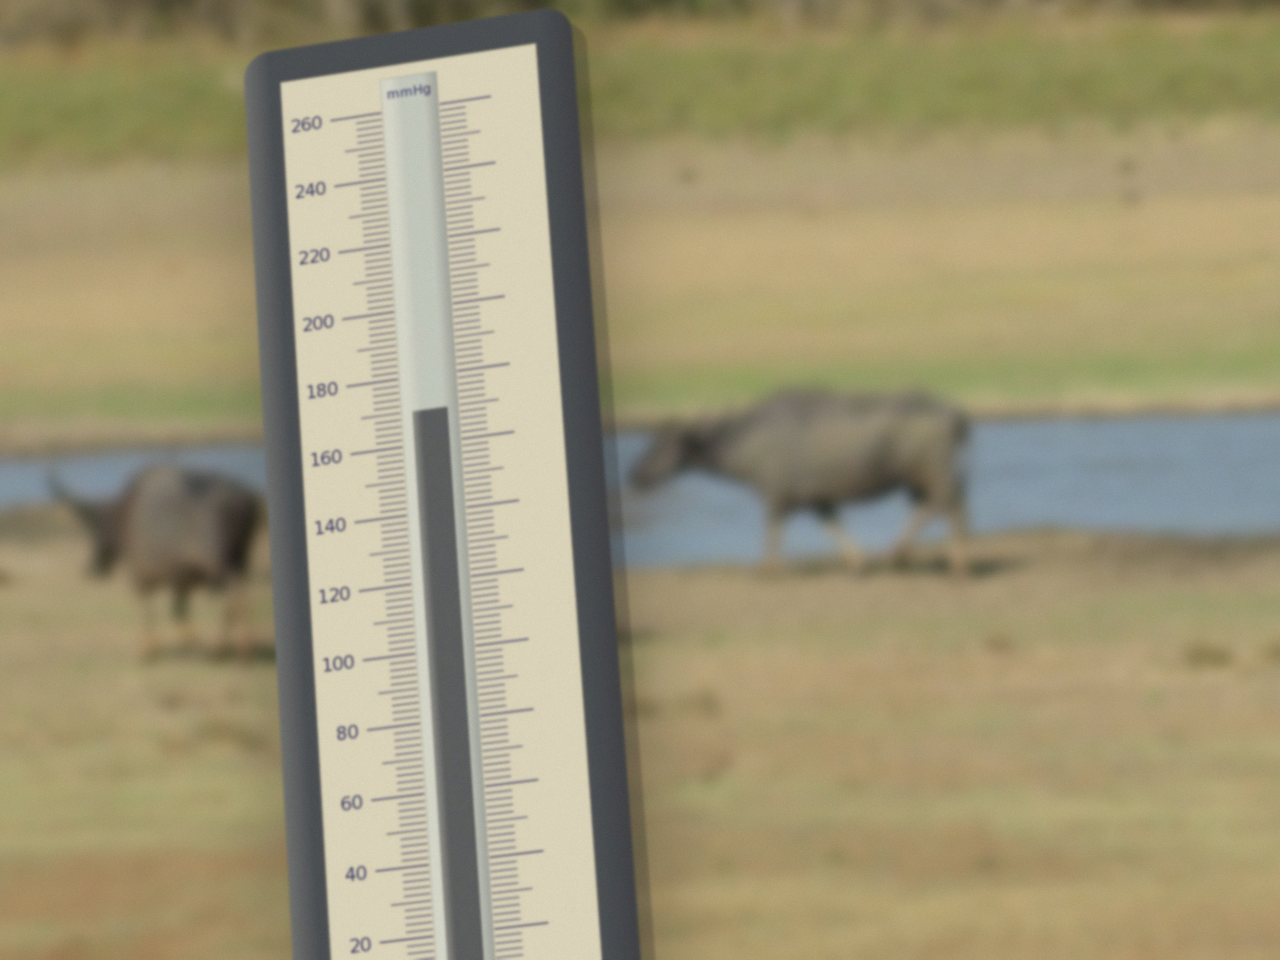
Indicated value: 170 mmHg
